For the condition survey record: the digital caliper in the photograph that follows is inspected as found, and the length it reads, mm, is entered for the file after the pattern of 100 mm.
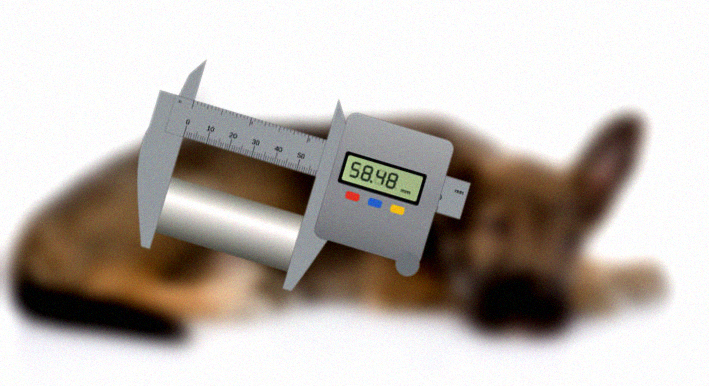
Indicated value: 58.48 mm
